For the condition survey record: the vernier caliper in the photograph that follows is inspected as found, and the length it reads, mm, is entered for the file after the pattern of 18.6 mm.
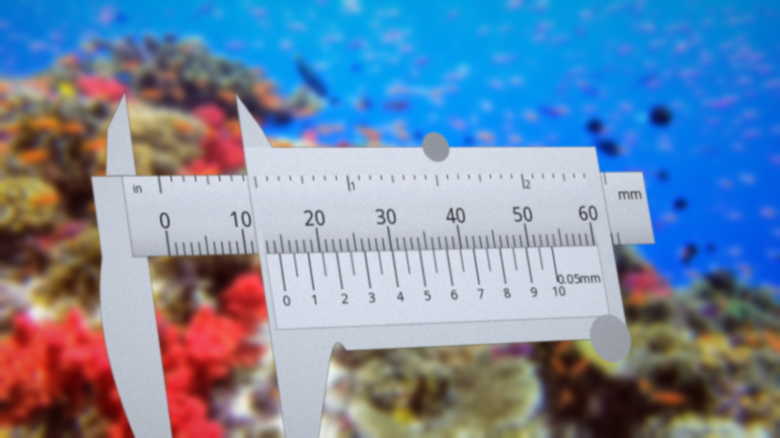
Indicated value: 14.5 mm
